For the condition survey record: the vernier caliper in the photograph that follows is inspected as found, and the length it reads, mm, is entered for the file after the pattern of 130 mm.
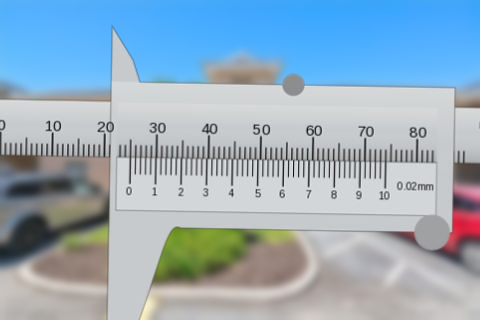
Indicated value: 25.0 mm
